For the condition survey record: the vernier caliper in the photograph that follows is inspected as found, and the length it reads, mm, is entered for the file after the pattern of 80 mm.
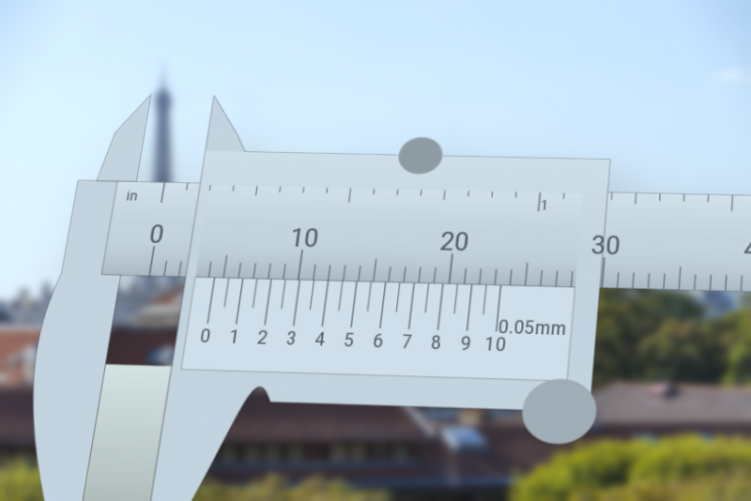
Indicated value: 4.4 mm
